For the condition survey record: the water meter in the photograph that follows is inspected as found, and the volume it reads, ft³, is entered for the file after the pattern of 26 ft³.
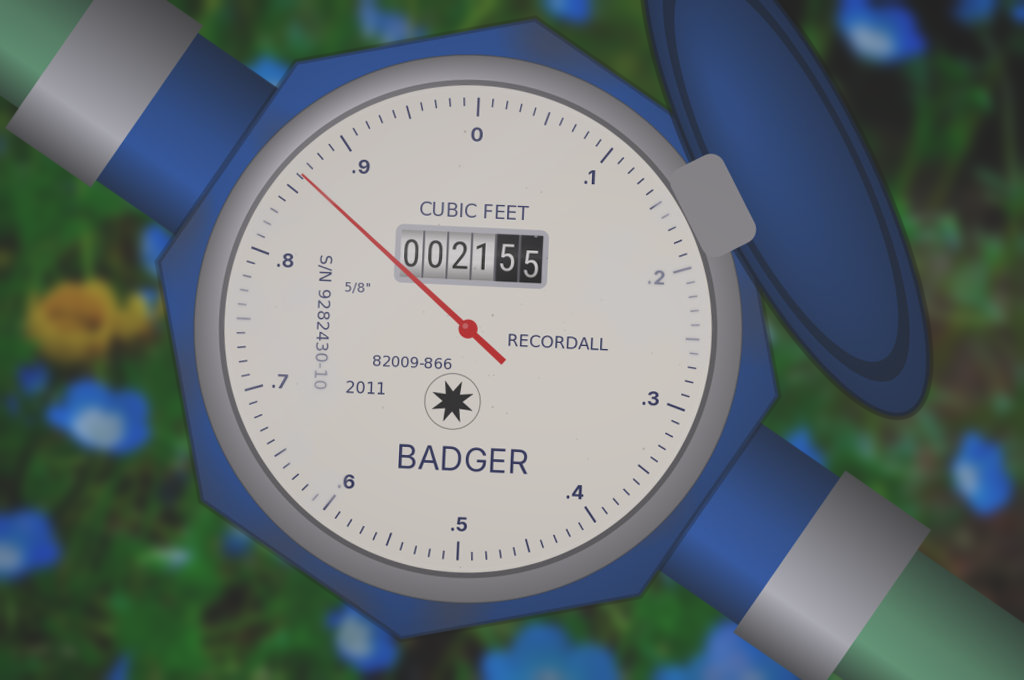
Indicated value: 2154.86 ft³
